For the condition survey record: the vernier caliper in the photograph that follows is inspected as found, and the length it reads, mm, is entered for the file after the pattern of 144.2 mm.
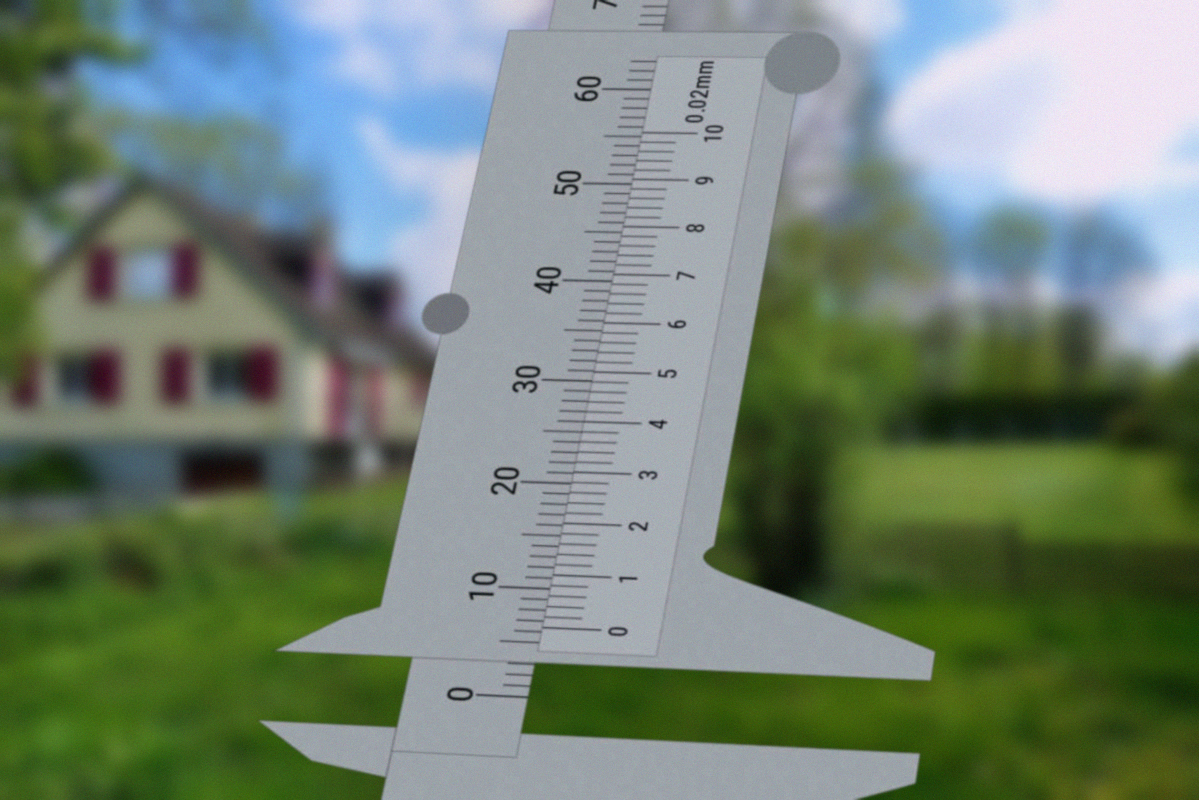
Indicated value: 6.4 mm
